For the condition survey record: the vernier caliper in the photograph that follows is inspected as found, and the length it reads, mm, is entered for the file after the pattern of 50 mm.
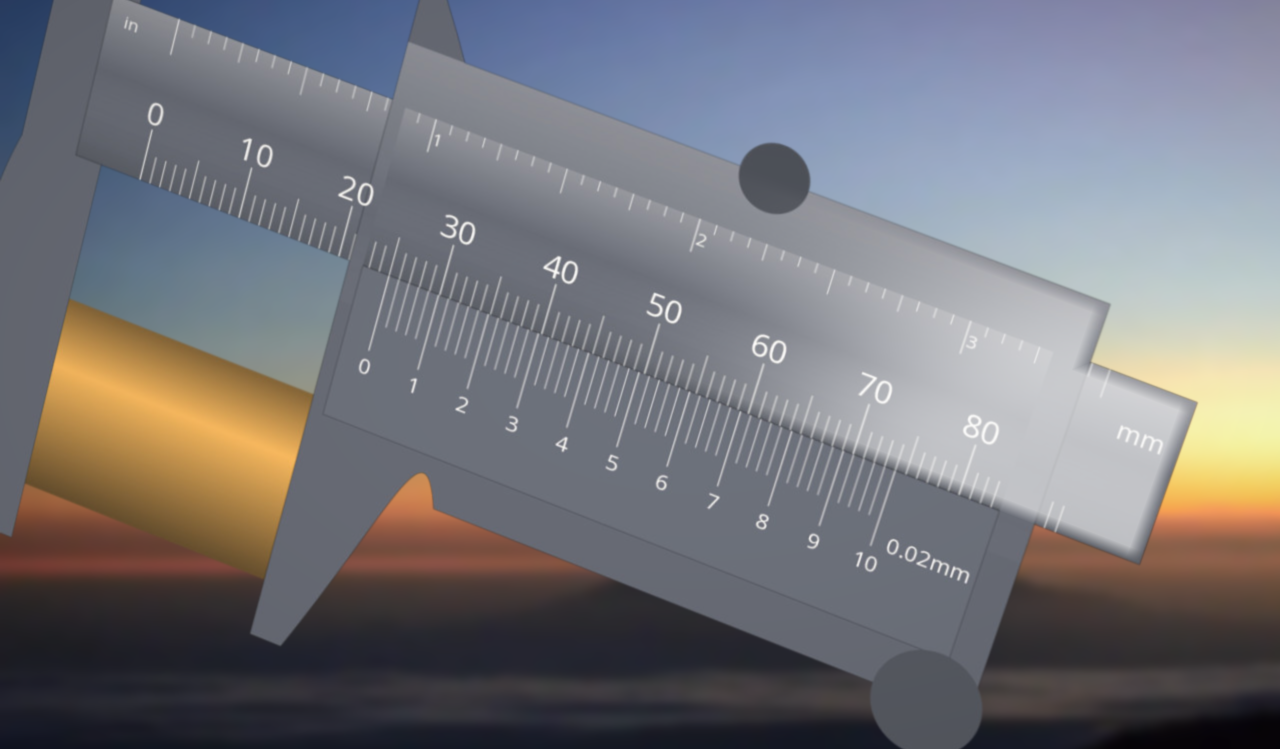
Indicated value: 25.0 mm
